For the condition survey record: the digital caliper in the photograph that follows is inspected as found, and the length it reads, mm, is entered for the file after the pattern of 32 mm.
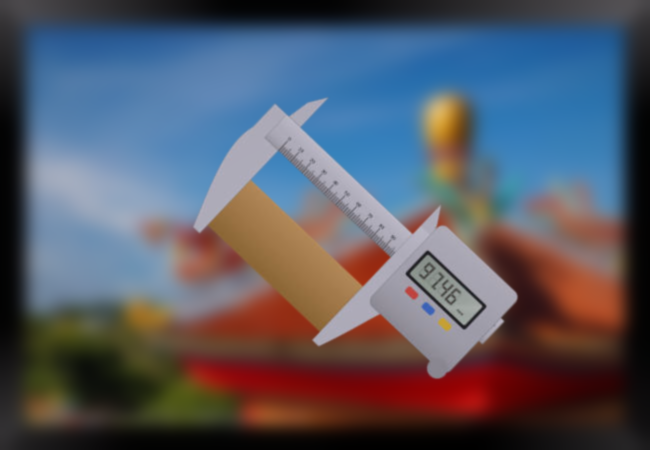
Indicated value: 97.46 mm
